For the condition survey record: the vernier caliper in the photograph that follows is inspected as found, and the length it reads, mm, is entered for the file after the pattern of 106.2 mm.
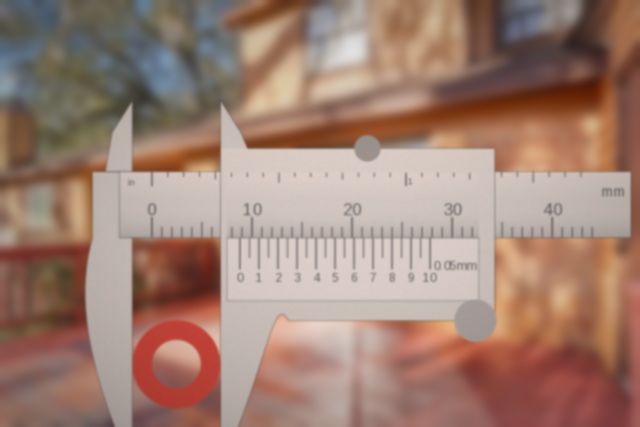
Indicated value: 8.8 mm
